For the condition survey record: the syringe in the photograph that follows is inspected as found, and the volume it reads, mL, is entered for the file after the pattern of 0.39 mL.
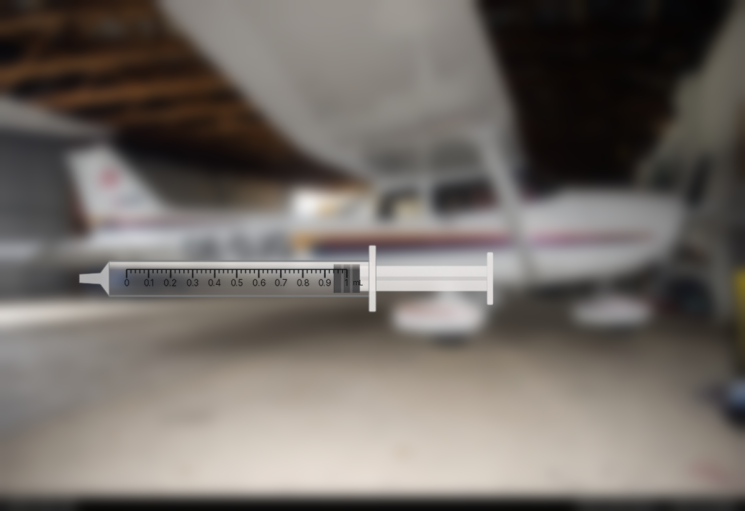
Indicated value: 0.94 mL
